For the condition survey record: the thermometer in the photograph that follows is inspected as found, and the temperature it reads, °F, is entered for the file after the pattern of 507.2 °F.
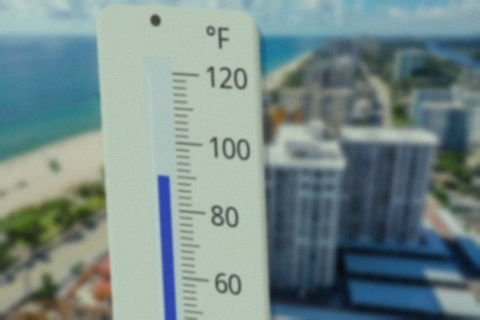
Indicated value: 90 °F
